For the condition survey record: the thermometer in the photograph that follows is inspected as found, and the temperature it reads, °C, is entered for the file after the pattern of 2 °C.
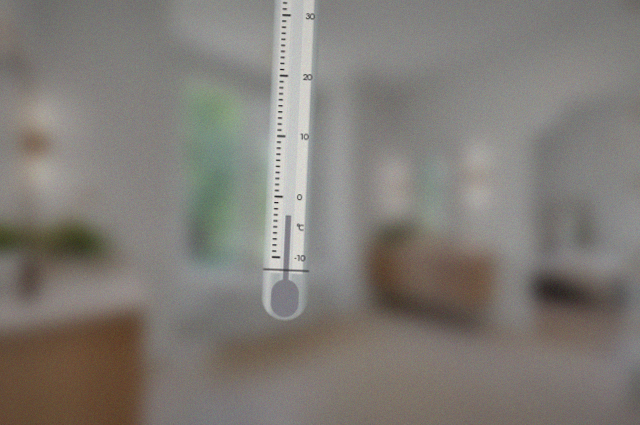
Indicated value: -3 °C
